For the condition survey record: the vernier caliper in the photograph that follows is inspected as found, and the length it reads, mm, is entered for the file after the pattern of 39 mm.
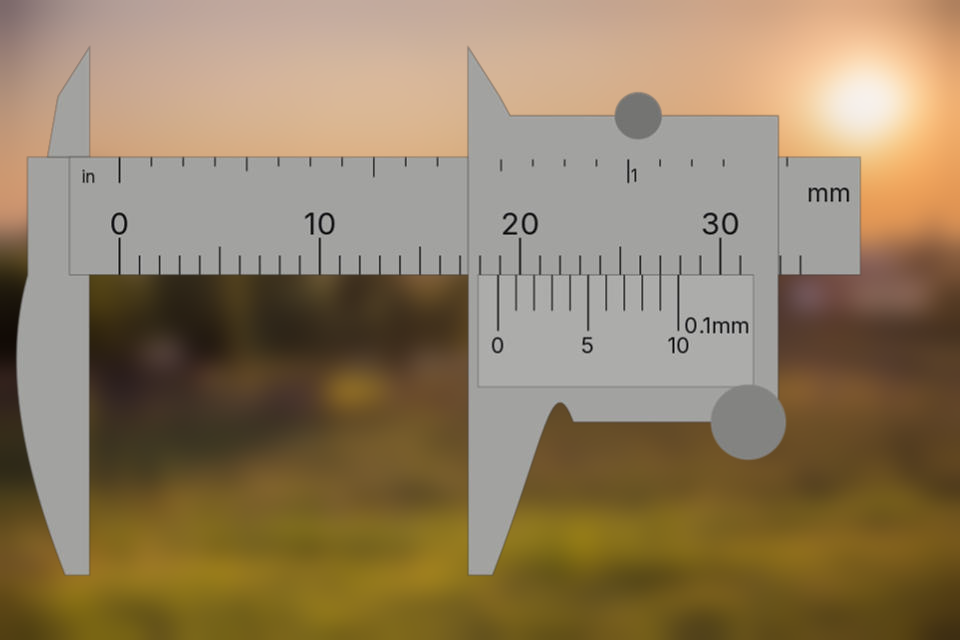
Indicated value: 18.9 mm
